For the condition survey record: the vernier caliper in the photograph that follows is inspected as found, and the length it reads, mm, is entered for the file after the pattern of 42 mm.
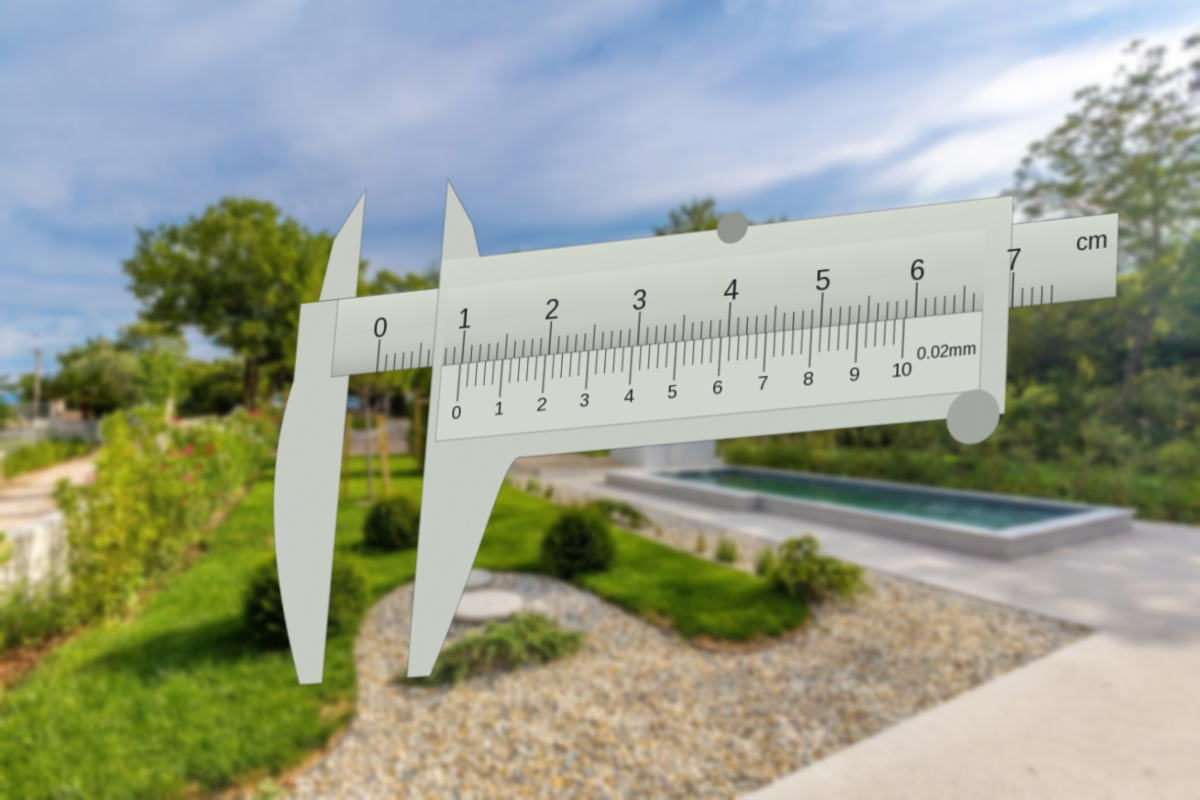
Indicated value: 9.8 mm
